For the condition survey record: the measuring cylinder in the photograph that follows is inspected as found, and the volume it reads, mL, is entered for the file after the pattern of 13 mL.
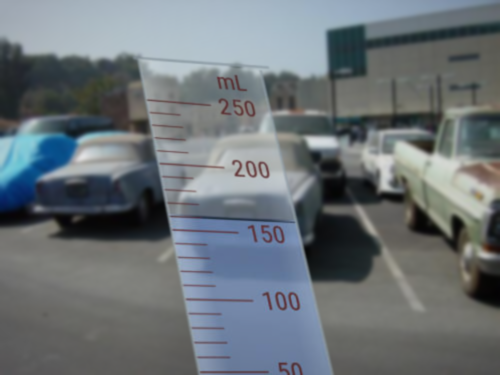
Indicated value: 160 mL
